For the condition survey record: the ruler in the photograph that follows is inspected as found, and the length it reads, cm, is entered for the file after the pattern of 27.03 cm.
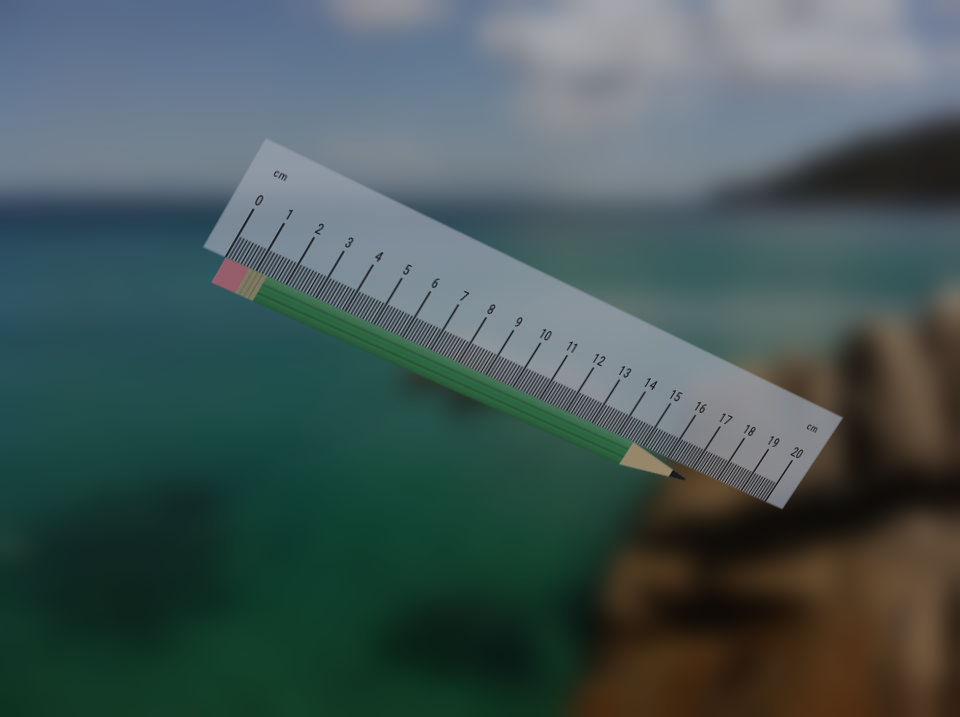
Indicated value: 17 cm
